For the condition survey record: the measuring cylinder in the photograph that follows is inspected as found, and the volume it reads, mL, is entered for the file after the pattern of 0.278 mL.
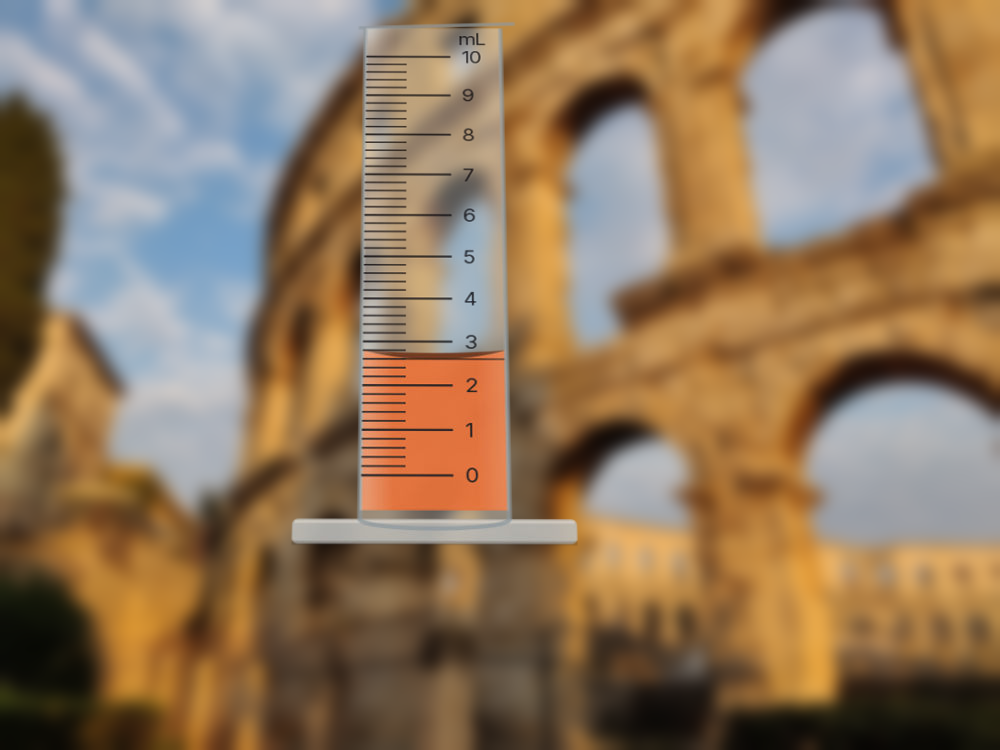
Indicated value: 2.6 mL
